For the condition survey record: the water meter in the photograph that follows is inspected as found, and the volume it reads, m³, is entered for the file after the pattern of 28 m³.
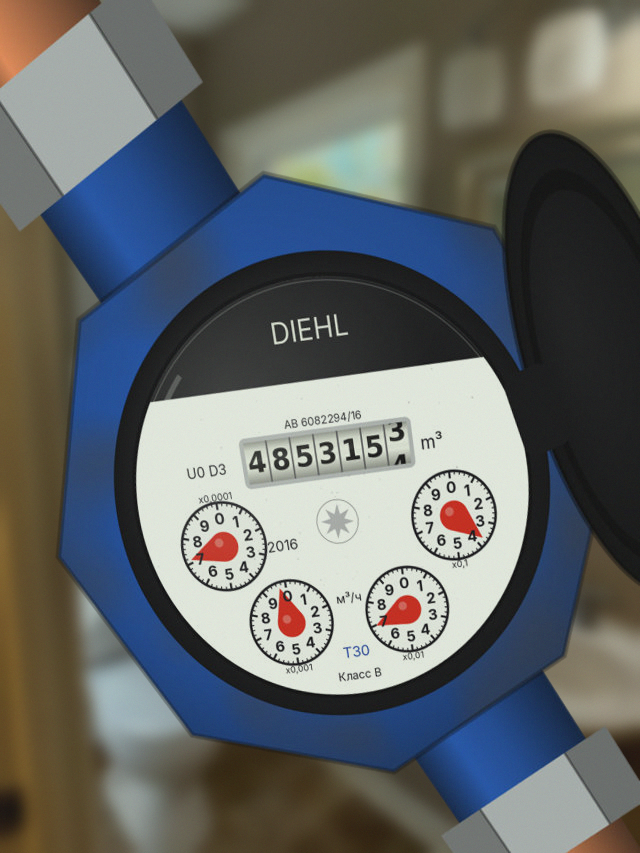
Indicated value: 4853153.3697 m³
